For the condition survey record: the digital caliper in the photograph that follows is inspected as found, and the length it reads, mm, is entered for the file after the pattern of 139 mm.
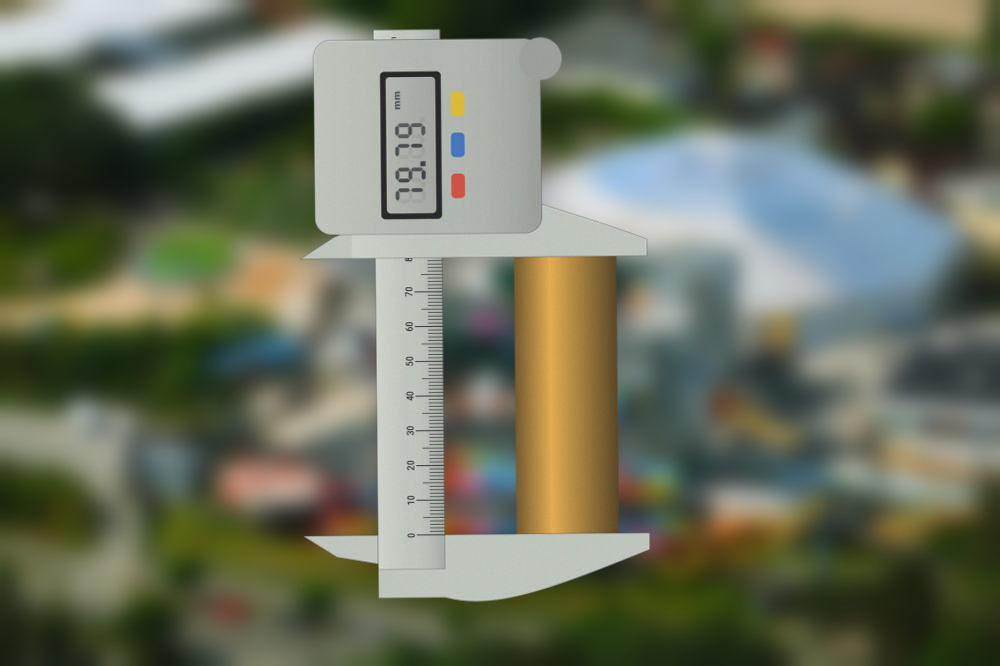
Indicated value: 79.79 mm
